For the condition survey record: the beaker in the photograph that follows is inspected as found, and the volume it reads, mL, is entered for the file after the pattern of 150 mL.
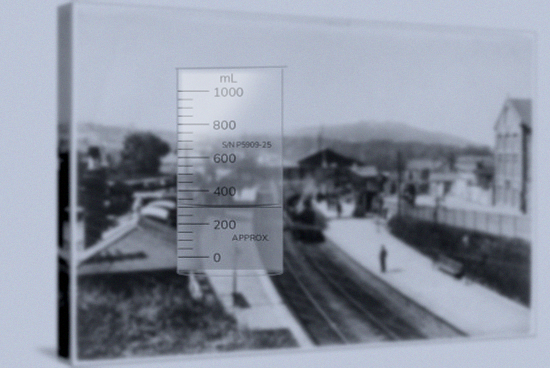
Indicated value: 300 mL
